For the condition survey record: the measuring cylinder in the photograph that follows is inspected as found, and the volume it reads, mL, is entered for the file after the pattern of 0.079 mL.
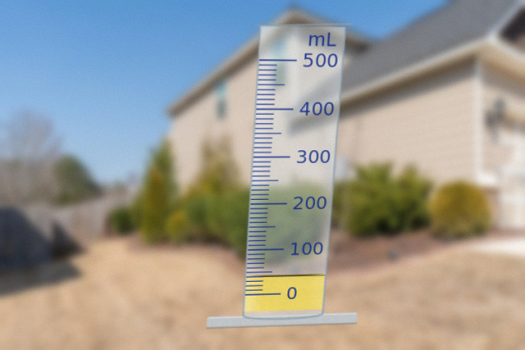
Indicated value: 40 mL
